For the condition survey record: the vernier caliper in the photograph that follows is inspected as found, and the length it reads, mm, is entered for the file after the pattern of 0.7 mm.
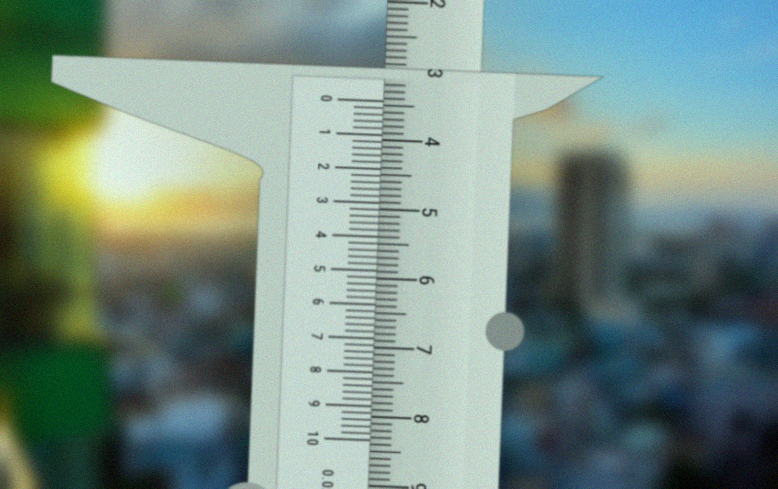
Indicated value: 34.4 mm
